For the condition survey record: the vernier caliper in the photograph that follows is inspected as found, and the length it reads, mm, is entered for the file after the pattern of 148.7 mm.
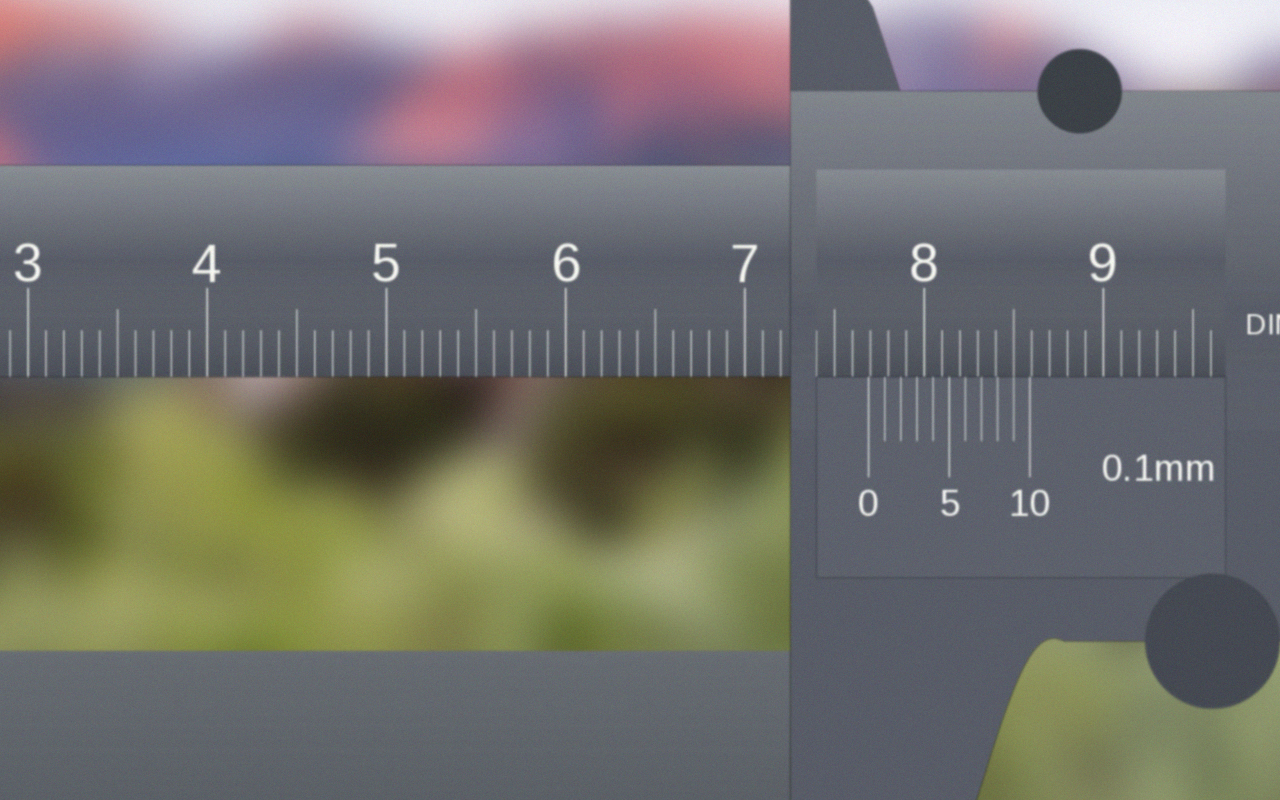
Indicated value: 76.9 mm
